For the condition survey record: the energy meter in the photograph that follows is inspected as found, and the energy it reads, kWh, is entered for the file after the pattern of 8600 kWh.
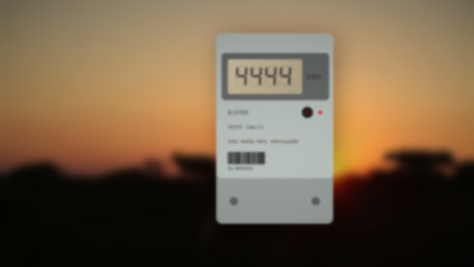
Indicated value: 4444 kWh
